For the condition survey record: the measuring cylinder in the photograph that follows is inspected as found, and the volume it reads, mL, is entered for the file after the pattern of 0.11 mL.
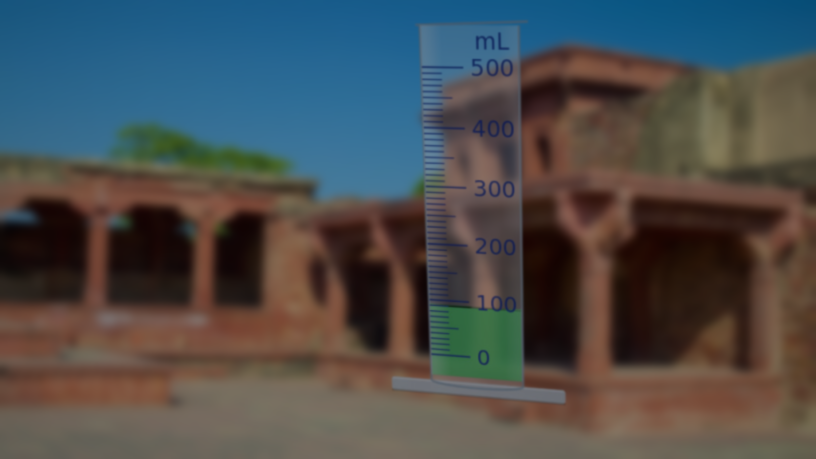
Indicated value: 90 mL
